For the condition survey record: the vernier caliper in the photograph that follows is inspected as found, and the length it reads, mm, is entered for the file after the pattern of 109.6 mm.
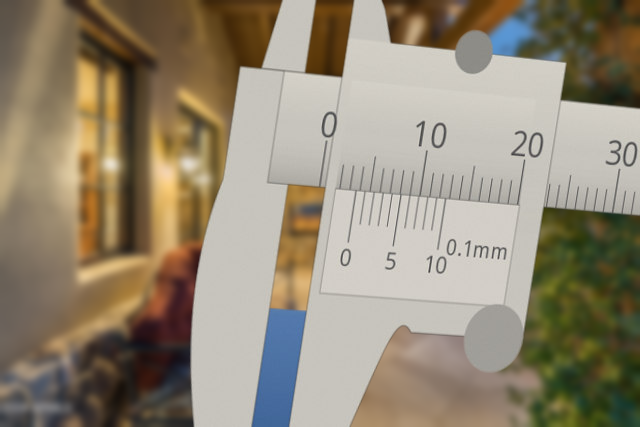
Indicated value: 3.6 mm
